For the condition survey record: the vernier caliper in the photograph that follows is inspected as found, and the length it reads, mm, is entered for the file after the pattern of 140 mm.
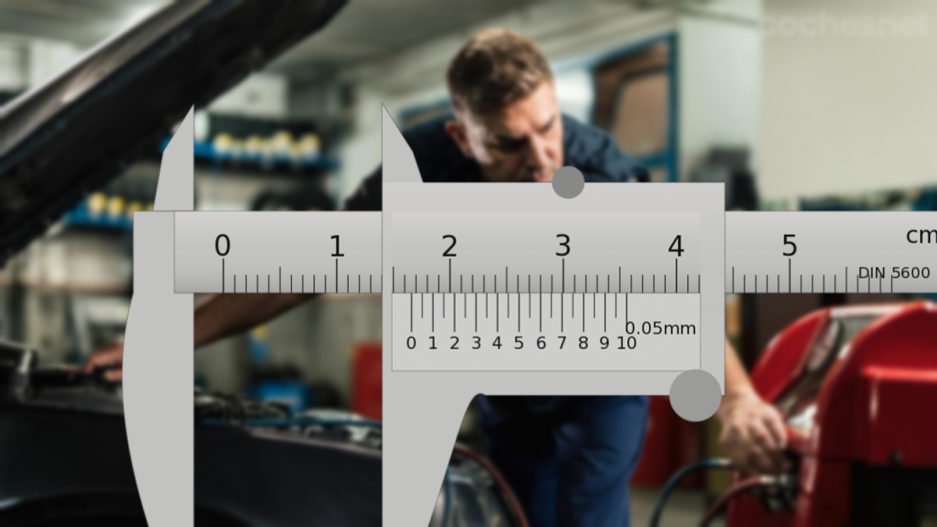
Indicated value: 16.6 mm
